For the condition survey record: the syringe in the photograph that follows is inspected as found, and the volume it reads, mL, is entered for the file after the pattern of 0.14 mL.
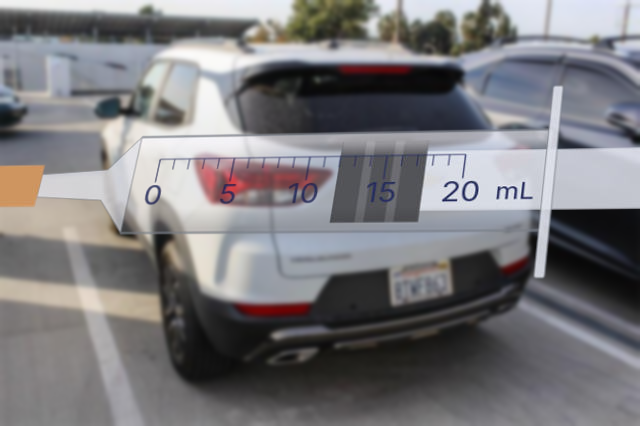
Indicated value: 12 mL
